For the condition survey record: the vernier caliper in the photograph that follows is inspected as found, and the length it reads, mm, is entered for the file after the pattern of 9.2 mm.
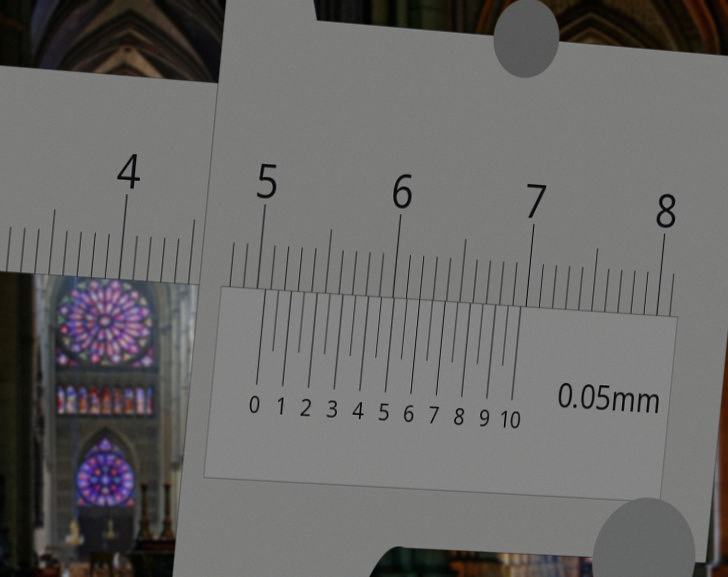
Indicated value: 50.6 mm
